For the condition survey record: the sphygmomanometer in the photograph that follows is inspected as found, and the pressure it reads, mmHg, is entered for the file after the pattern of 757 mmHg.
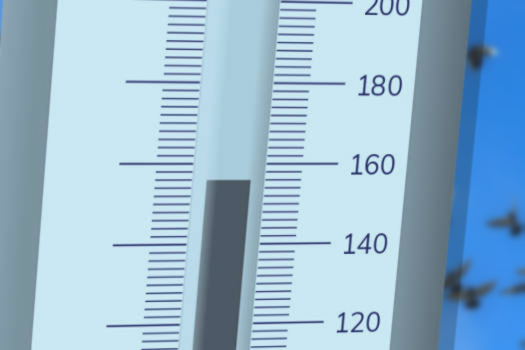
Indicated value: 156 mmHg
